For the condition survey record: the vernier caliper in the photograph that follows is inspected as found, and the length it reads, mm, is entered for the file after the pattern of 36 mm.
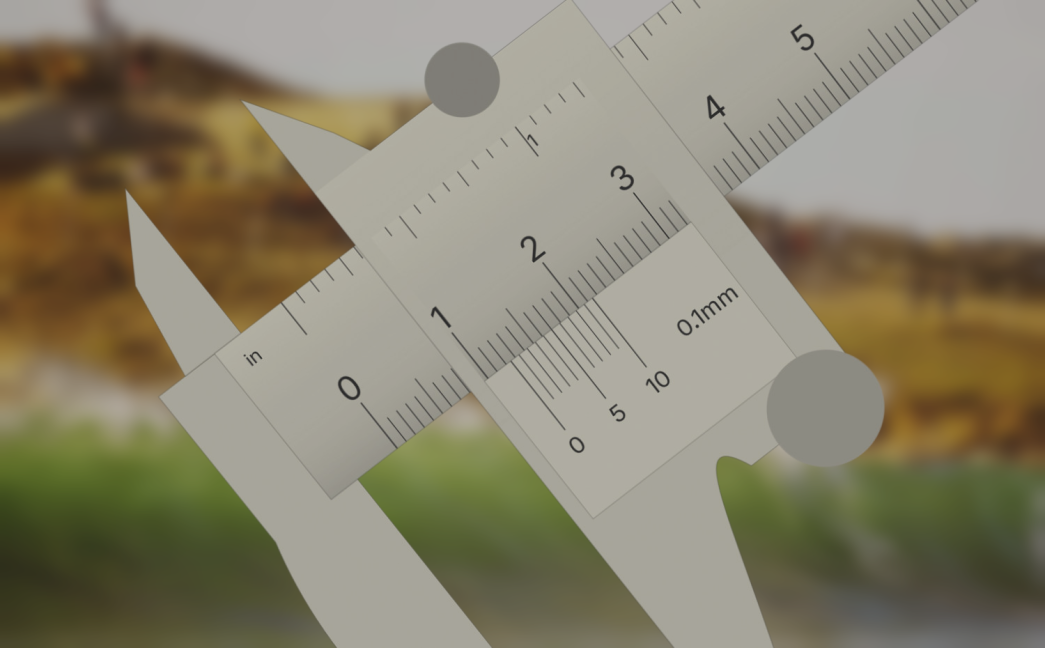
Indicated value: 12.5 mm
